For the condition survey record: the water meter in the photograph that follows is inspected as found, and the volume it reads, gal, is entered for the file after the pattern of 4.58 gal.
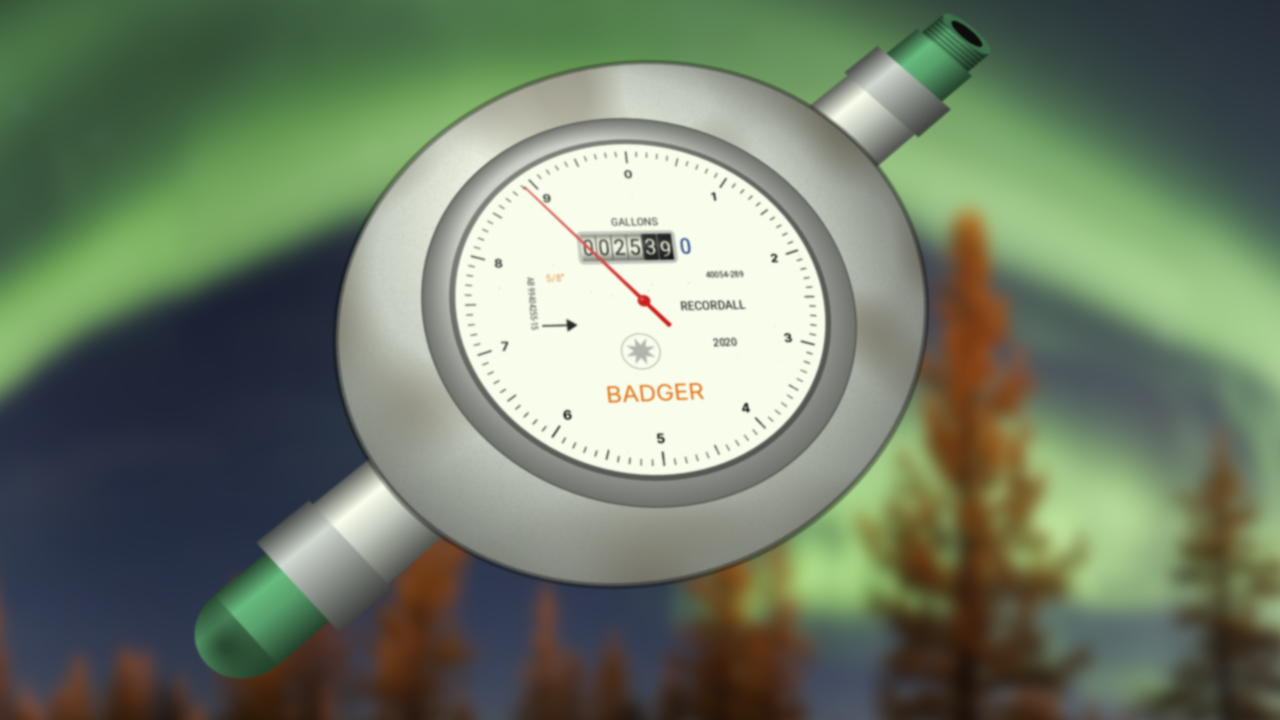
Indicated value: 25388.9 gal
